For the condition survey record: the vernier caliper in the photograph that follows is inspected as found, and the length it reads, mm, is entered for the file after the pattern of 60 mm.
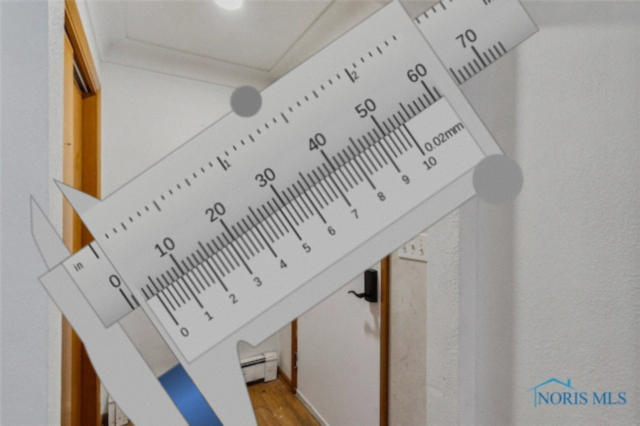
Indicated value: 4.5 mm
